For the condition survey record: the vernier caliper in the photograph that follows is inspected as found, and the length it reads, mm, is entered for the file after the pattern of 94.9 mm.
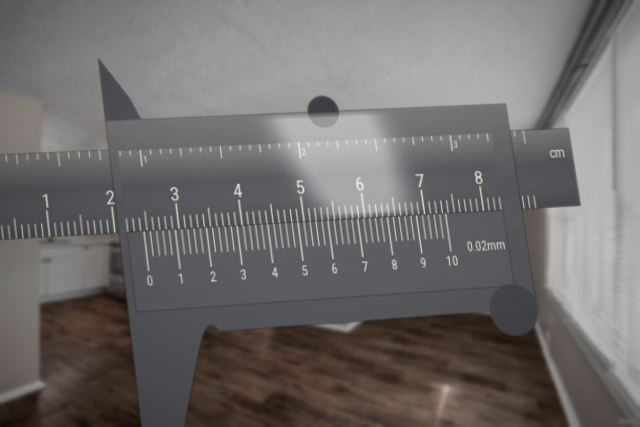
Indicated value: 24.5 mm
